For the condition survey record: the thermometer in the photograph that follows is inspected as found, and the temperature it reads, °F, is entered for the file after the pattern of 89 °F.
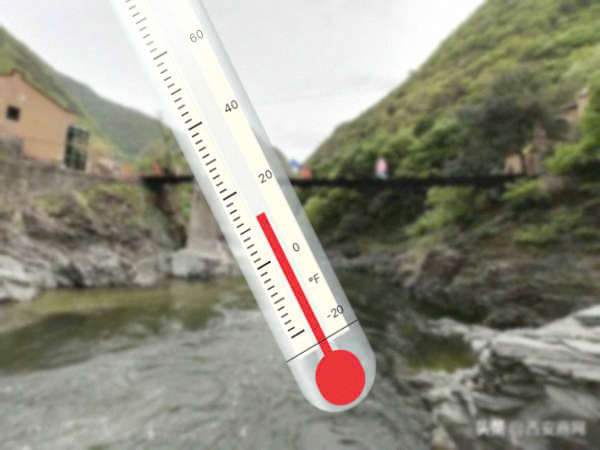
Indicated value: 12 °F
